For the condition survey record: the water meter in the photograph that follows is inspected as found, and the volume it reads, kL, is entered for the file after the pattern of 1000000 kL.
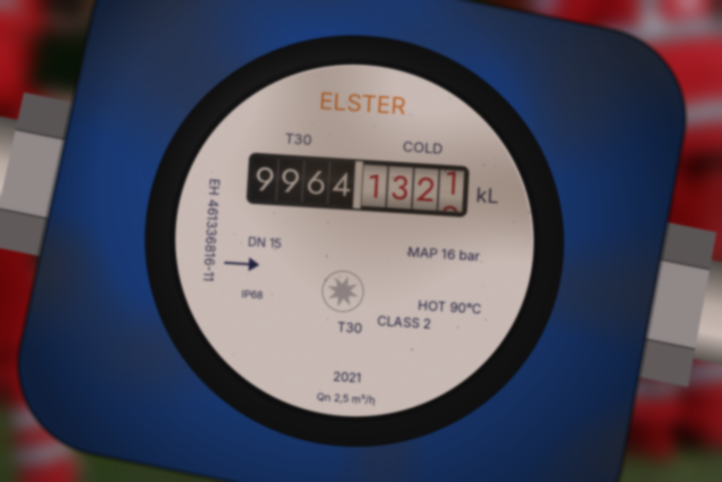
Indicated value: 9964.1321 kL
